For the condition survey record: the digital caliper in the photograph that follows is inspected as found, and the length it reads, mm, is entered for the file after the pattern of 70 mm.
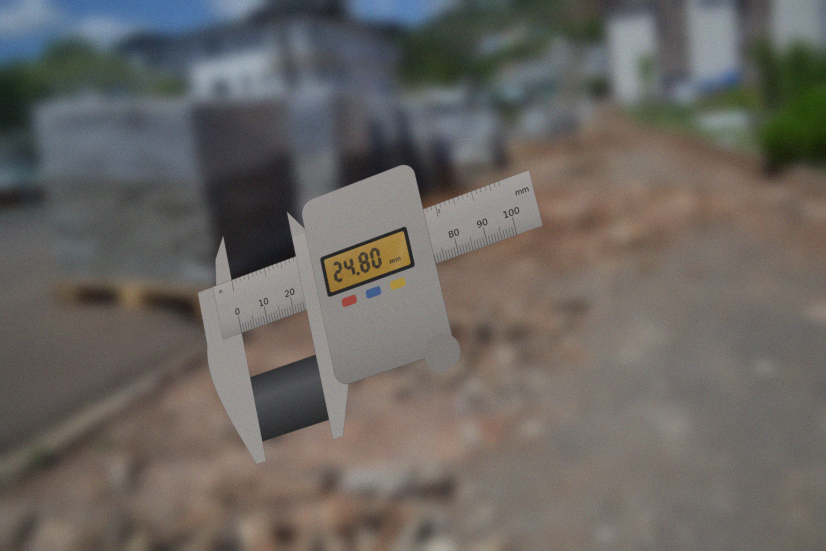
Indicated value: 24.80 mm
